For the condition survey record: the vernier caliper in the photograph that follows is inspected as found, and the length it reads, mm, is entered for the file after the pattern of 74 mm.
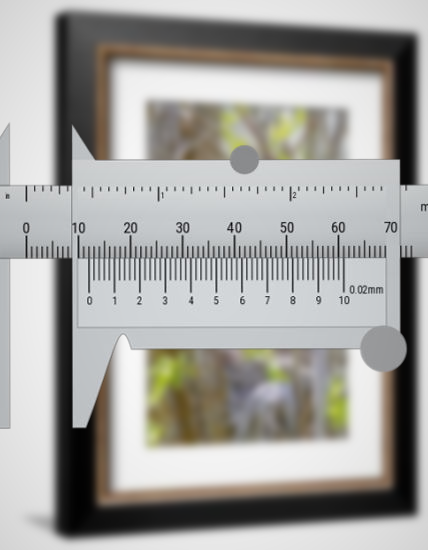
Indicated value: 12.0 mm
